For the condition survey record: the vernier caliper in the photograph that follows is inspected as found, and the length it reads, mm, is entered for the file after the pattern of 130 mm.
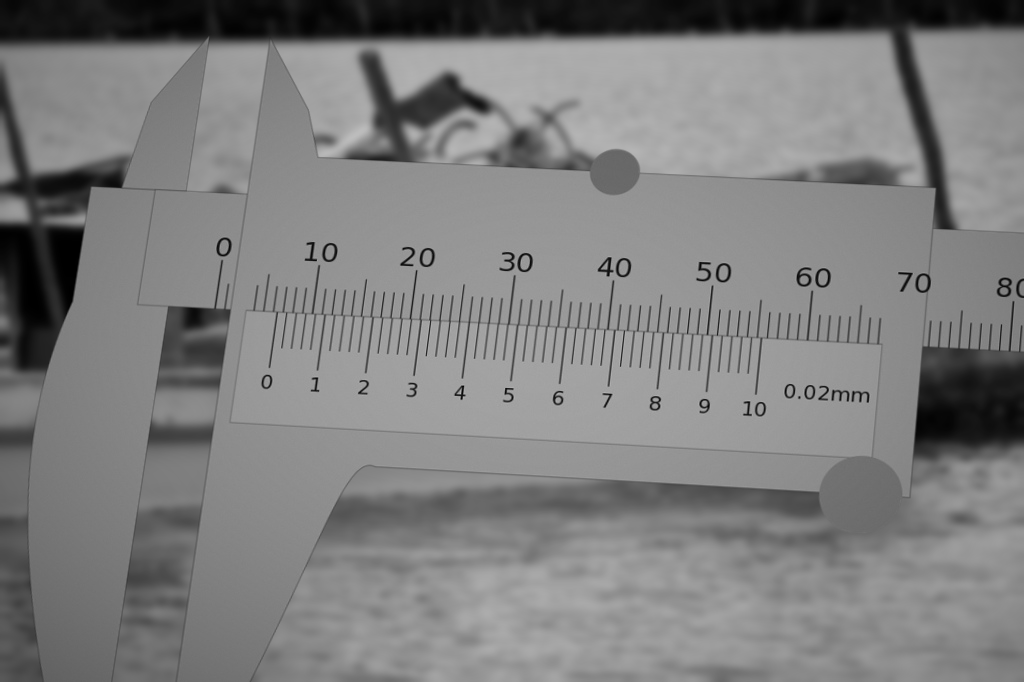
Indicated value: 6.4 mm
